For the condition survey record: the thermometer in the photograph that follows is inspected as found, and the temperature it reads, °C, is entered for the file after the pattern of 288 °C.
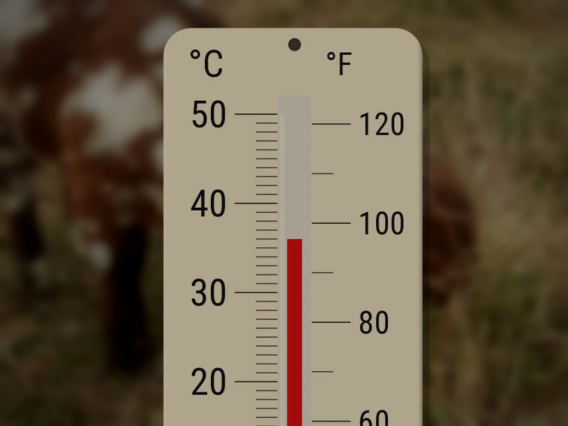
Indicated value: 36 °C
